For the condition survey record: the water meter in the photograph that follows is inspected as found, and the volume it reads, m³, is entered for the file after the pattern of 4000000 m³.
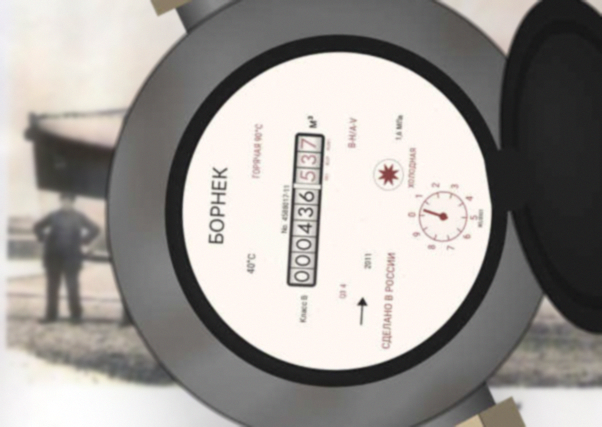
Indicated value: 436.5370 m³
